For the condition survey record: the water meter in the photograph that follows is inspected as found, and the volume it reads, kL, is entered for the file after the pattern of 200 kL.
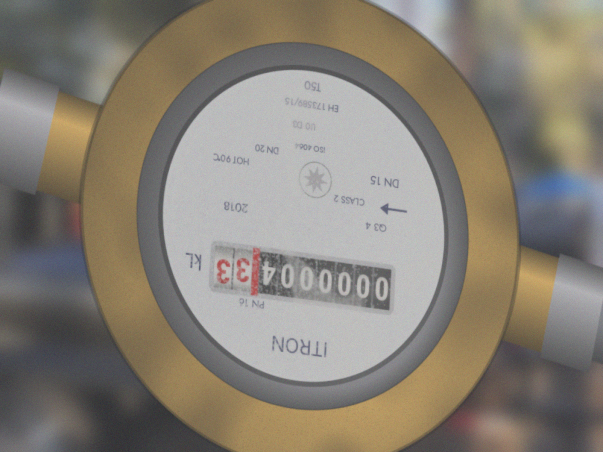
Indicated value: 4.33 kL
